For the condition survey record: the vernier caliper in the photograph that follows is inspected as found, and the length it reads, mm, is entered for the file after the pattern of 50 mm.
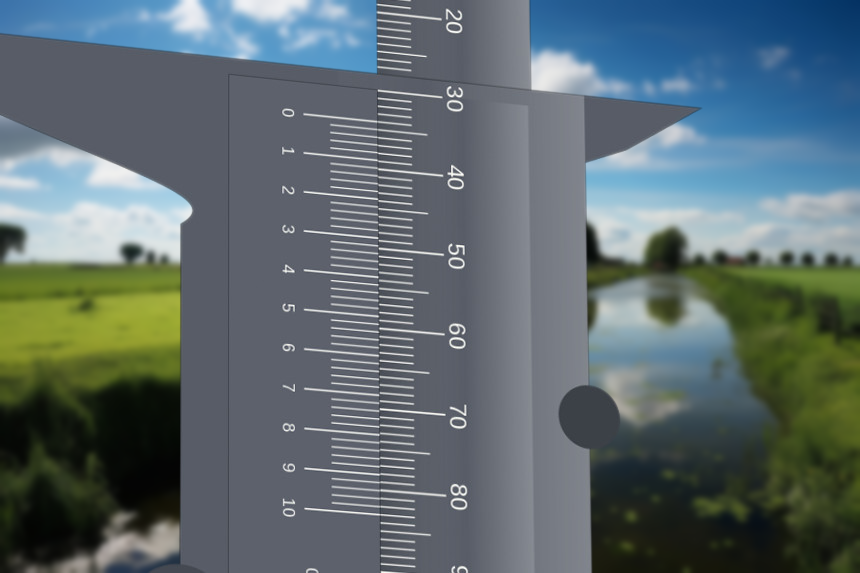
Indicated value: 34.0 mm
